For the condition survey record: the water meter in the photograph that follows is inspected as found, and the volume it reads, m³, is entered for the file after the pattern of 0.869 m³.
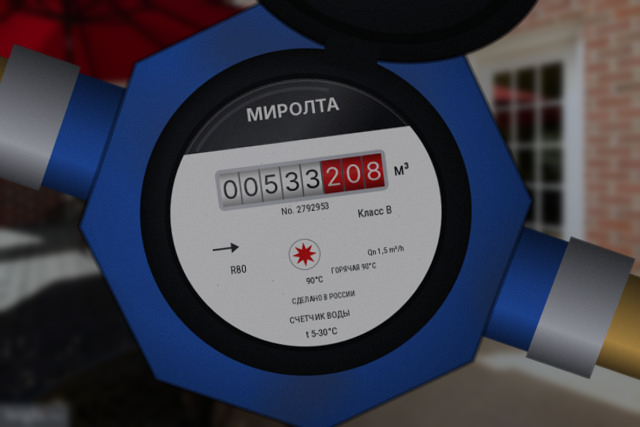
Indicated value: 533.208 m³
